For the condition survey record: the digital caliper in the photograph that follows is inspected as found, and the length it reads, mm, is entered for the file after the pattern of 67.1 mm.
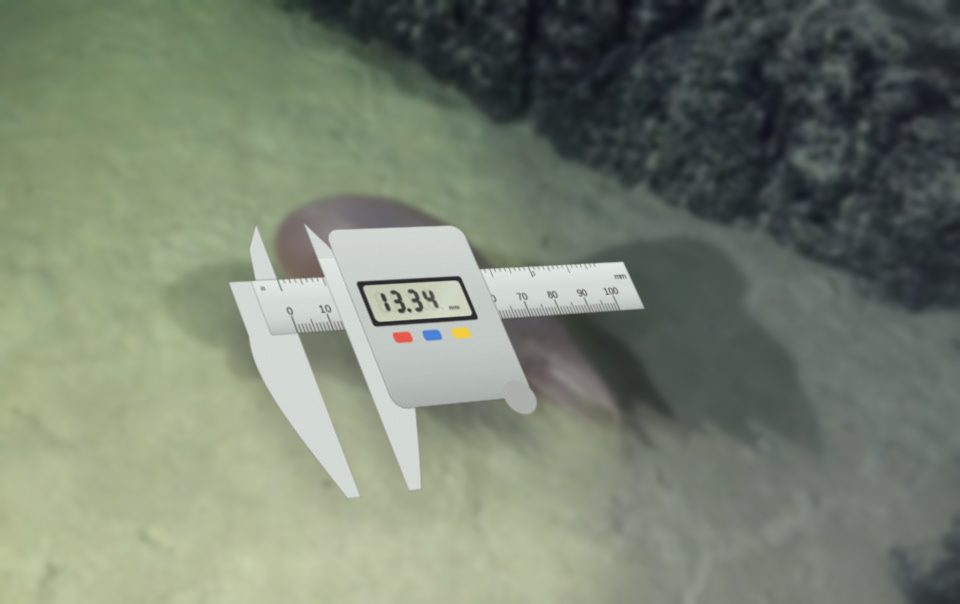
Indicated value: 13.34 mm
